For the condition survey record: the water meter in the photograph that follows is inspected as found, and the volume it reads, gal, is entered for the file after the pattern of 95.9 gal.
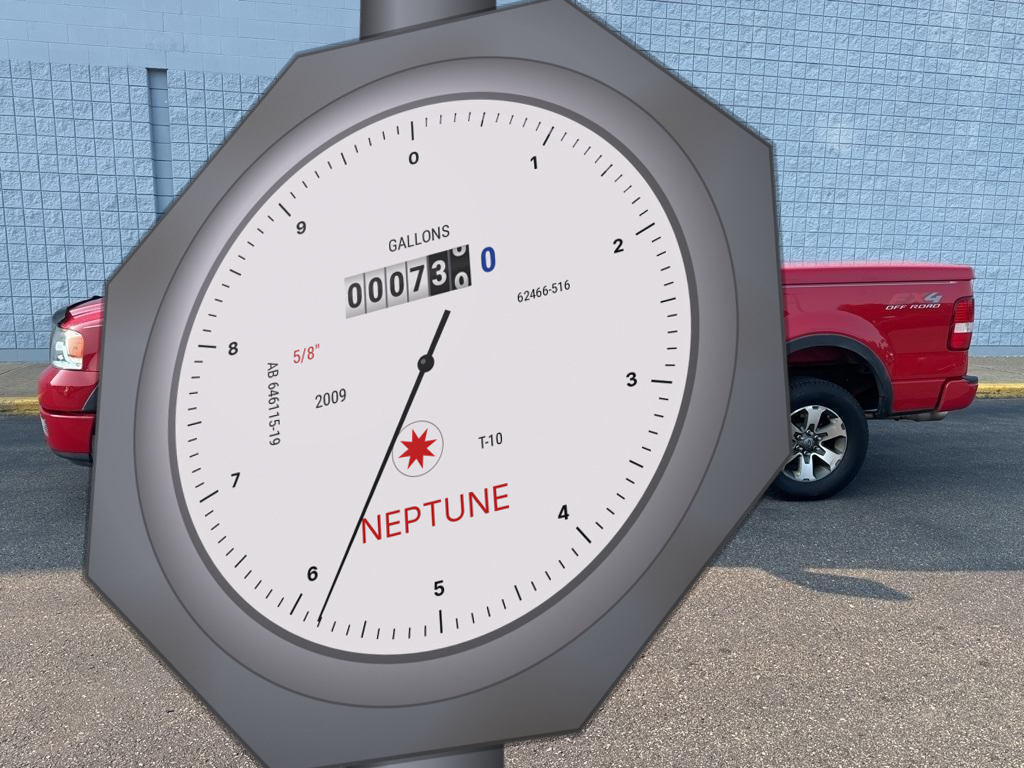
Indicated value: 7385.8 gal
